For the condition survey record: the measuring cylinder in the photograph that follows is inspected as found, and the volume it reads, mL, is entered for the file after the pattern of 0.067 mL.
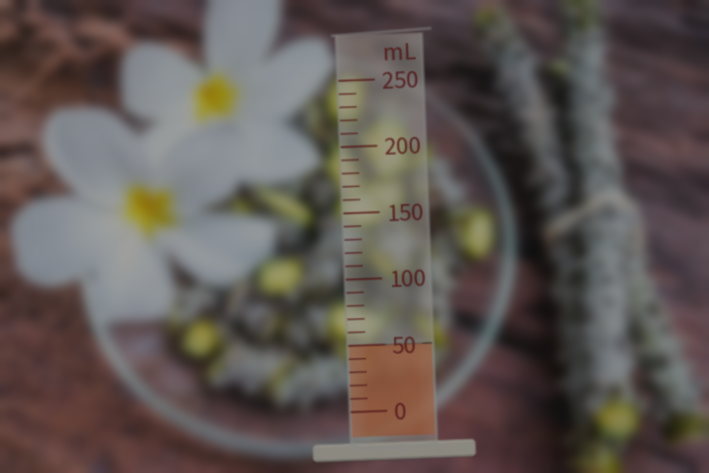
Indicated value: 50 mL
